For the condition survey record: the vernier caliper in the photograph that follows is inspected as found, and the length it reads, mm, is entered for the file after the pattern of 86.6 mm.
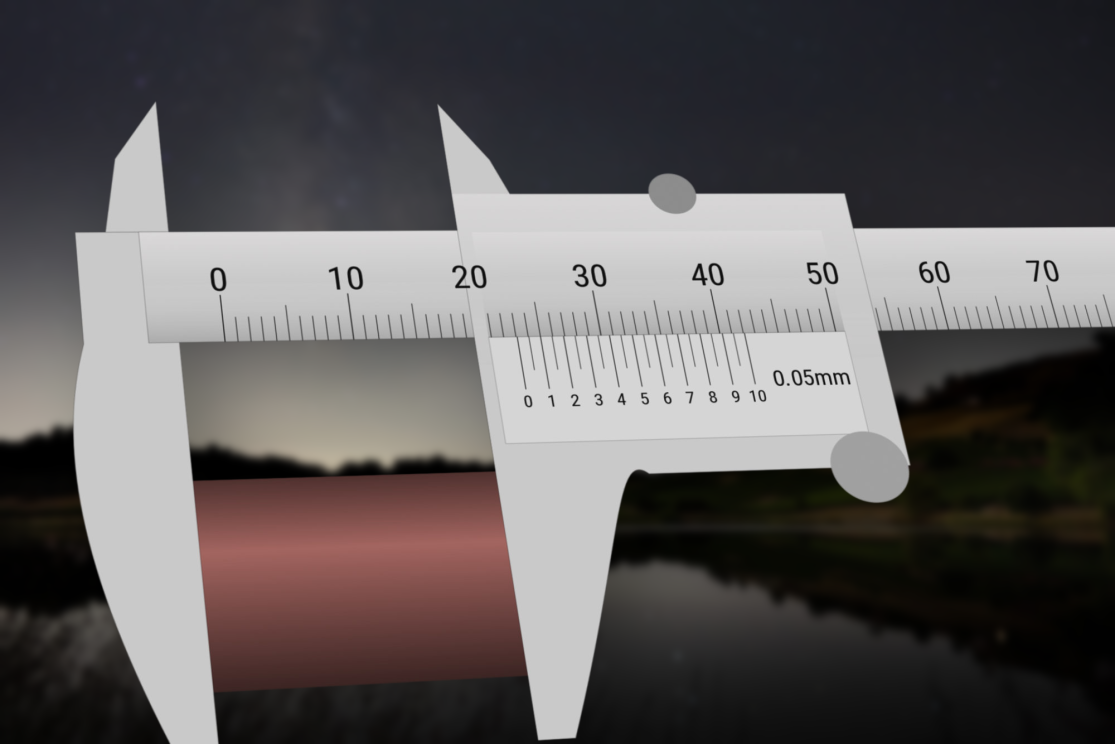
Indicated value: 23.1 mm
